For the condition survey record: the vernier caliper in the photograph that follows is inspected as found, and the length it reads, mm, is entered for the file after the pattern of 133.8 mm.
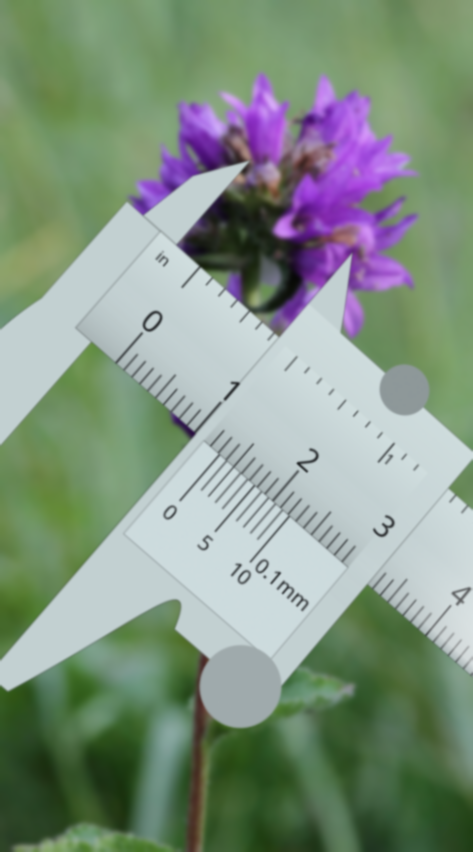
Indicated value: 13.2 mm
